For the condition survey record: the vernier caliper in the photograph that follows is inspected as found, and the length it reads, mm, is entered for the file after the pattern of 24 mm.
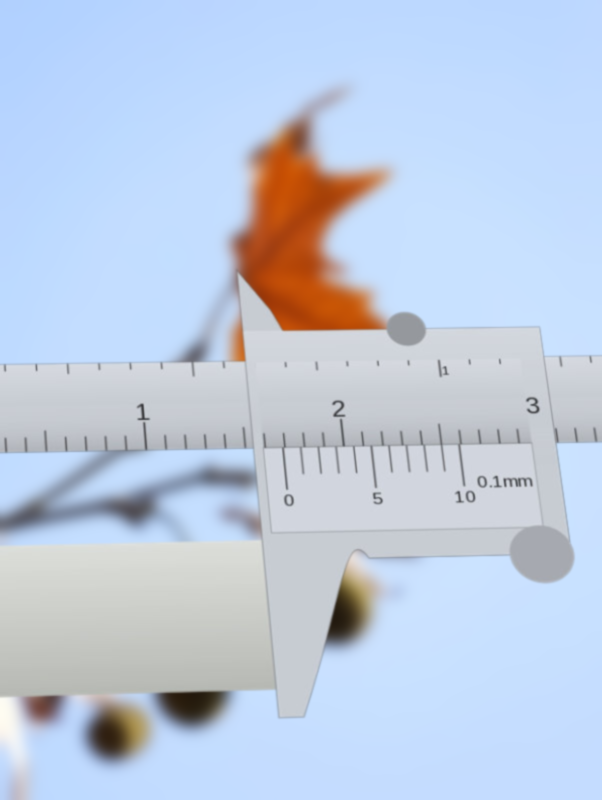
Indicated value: 16.9 mm
